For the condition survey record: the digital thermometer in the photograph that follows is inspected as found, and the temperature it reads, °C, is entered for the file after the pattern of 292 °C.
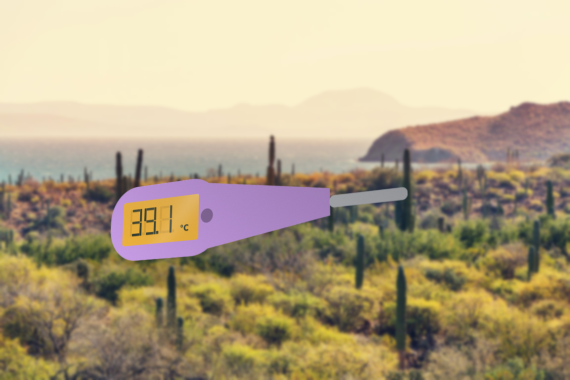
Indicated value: 39.1 °C
